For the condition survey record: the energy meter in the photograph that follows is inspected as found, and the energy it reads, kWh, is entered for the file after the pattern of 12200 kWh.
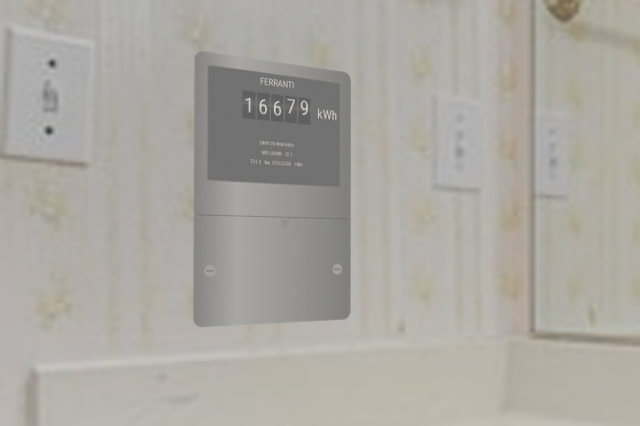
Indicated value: 16679 kWh
